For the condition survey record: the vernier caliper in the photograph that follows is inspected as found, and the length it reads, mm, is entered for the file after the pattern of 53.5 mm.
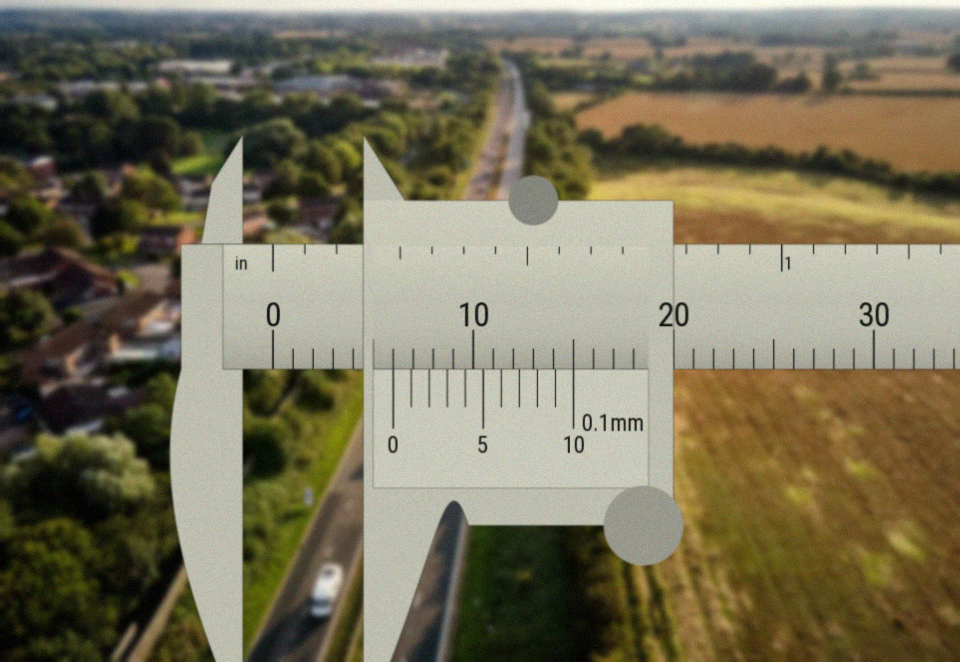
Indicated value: 6.0 mm
